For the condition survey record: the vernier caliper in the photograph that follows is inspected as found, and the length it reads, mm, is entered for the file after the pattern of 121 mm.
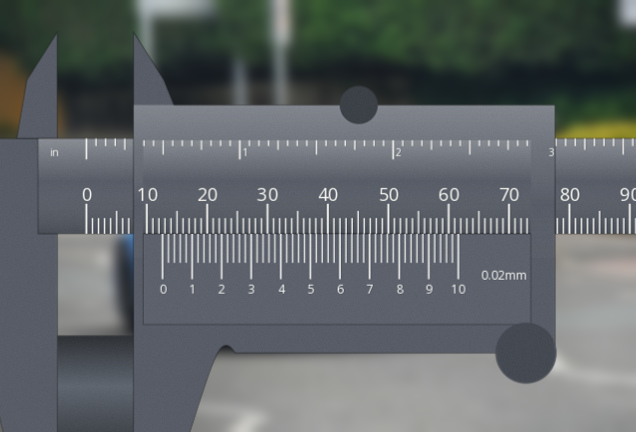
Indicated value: 12.6 mm
